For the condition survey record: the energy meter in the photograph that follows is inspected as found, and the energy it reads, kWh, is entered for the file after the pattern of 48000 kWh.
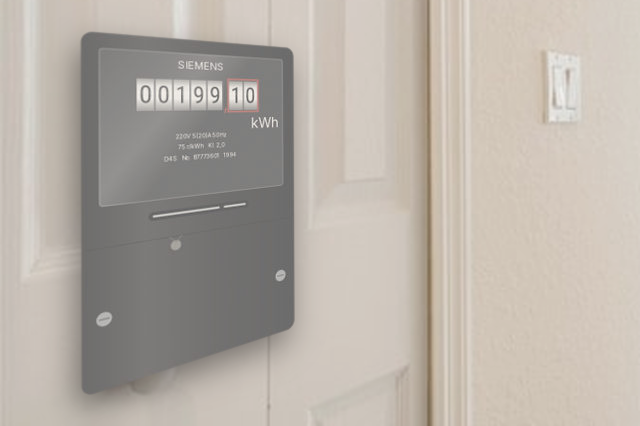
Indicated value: 199.10 kWh
